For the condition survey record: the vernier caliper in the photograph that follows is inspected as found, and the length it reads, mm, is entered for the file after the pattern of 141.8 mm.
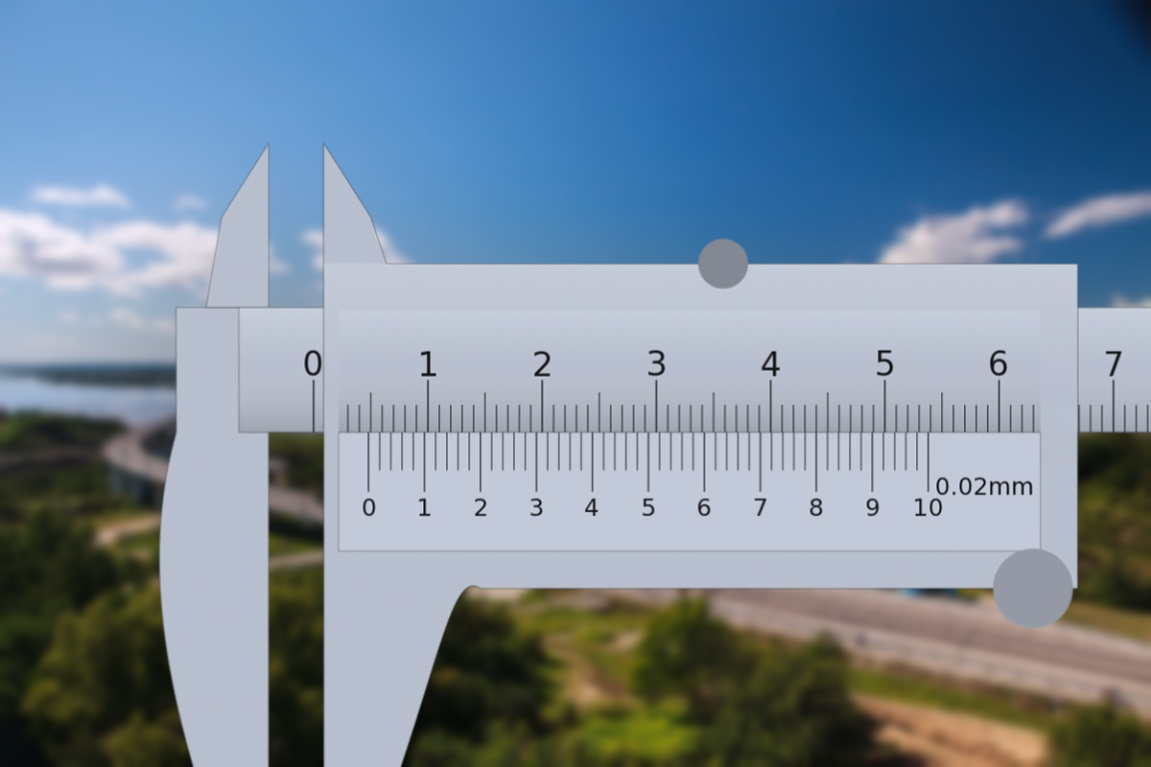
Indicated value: 4.8 mm
